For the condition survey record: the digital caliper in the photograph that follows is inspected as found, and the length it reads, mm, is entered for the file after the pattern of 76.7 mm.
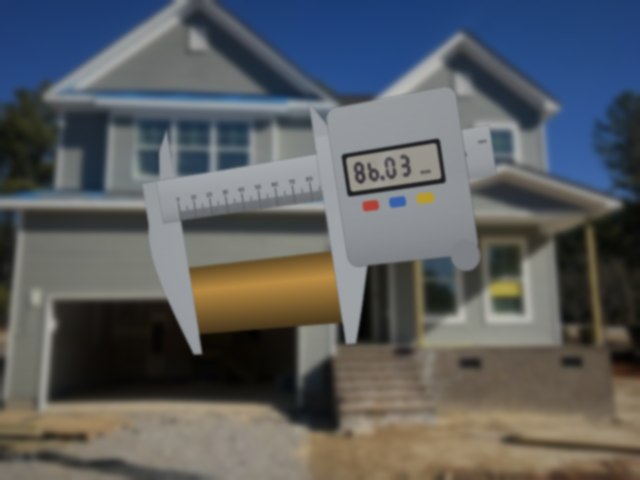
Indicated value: 86.03 mm
